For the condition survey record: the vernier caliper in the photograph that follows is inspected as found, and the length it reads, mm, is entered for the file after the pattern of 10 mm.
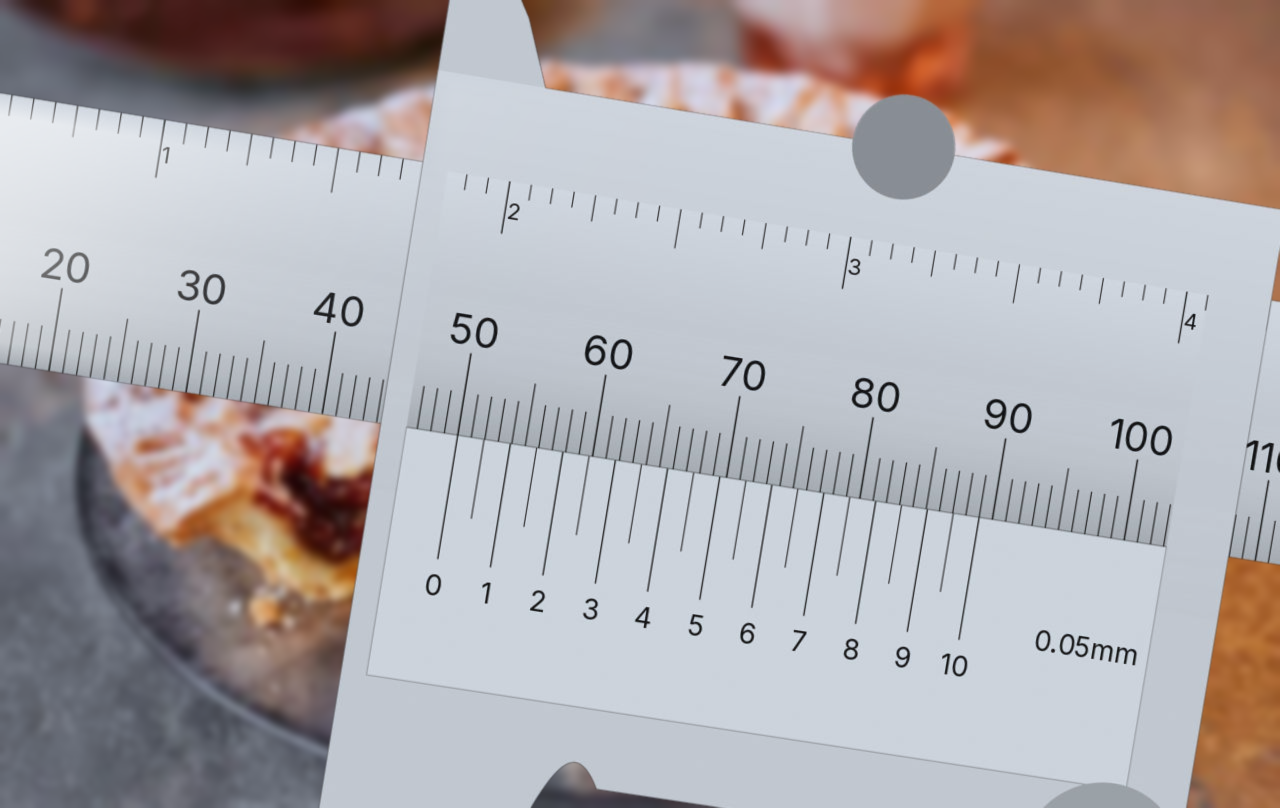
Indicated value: 50.0 mm
